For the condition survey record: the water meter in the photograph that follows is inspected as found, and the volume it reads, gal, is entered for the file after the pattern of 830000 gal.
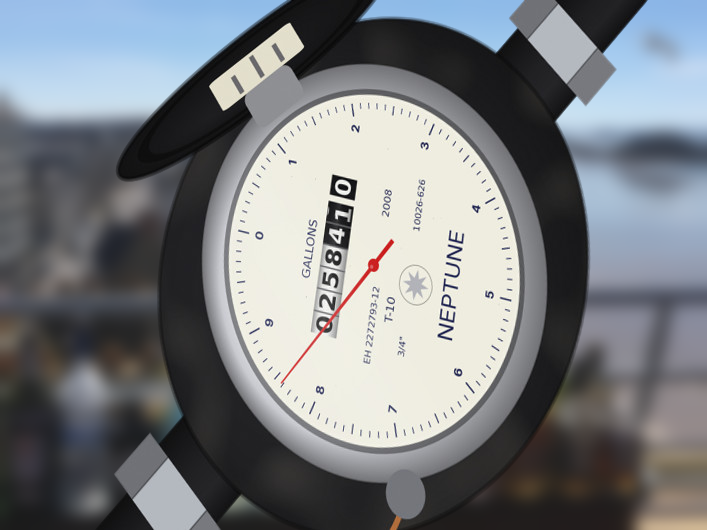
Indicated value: 258408.4 gal
